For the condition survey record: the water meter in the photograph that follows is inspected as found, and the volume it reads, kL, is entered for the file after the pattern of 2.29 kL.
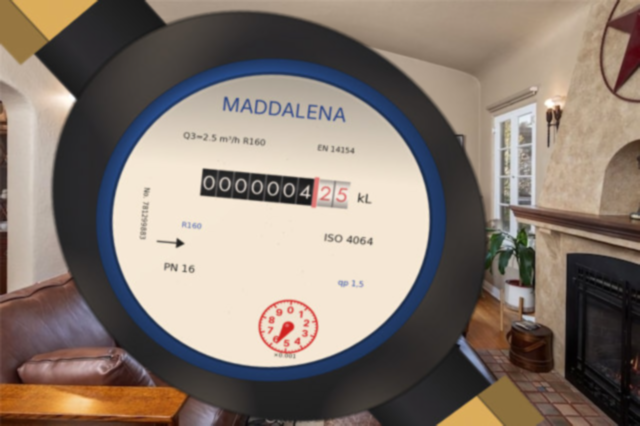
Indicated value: 4.255 kL
